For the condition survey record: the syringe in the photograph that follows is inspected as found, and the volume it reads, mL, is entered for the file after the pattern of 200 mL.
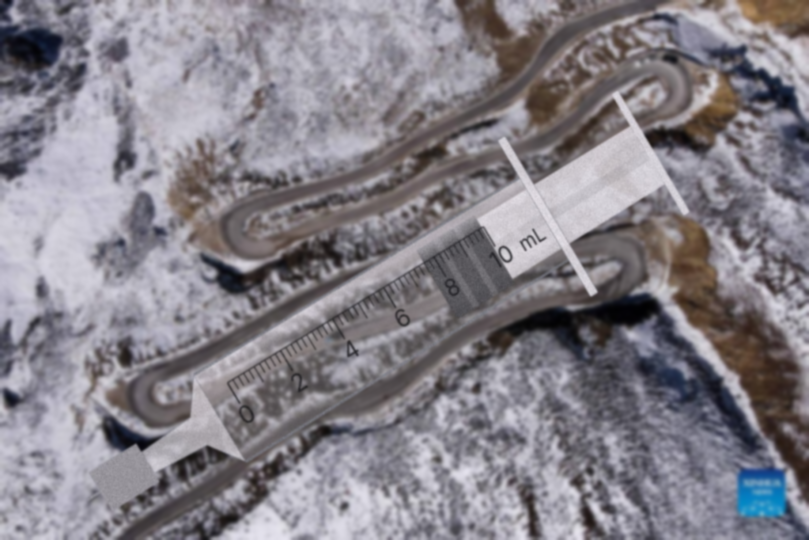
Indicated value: 7.6 mL
